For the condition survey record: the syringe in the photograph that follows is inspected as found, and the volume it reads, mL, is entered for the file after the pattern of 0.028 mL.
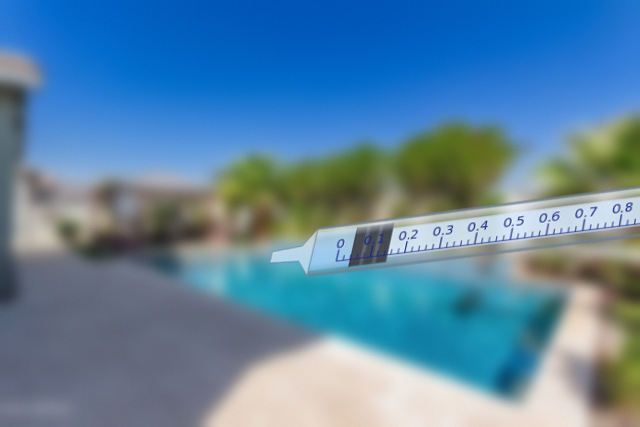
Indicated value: 0.04 mL
